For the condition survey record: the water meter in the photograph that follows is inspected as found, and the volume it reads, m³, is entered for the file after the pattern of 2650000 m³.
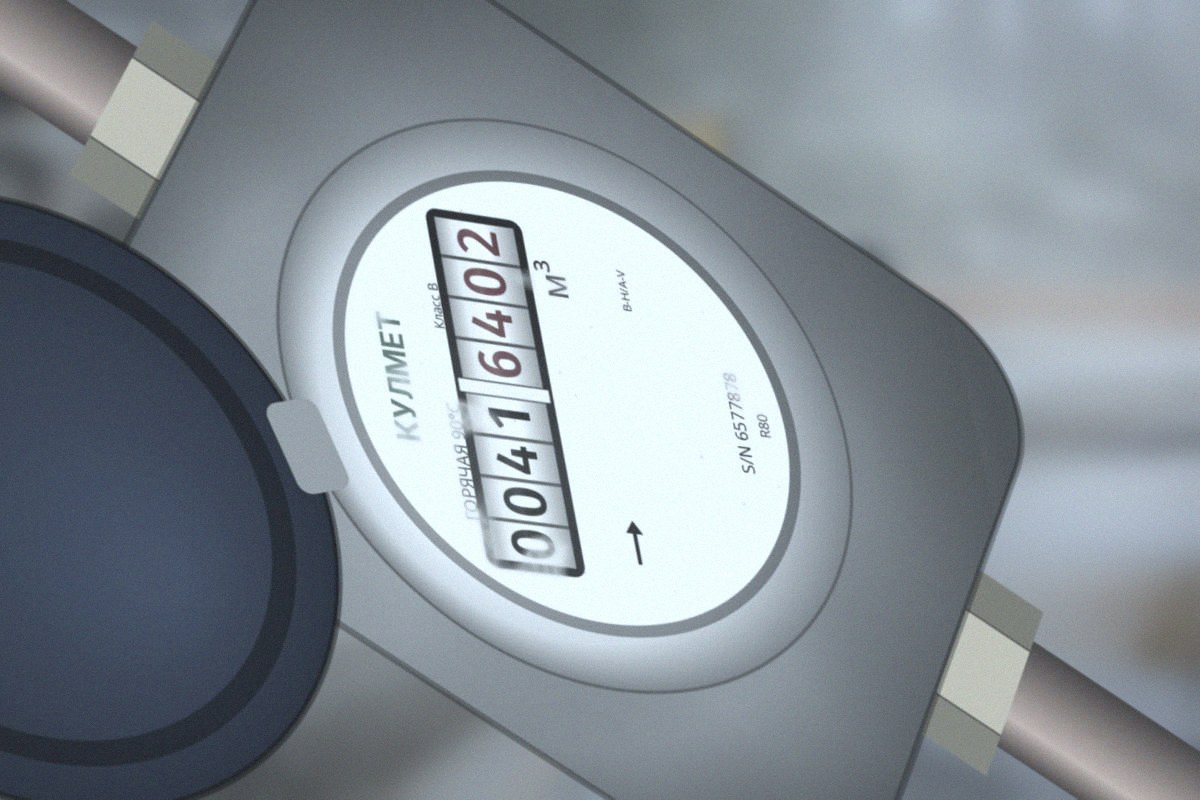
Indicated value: 41.6402 m³
